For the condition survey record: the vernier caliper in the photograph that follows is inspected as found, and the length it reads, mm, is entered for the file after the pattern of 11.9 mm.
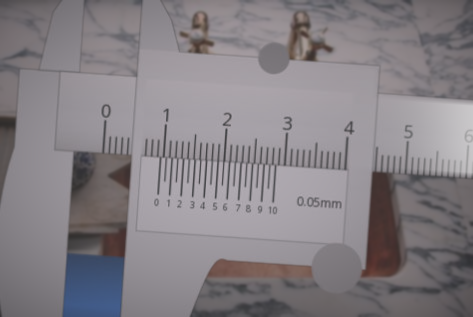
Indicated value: 9.5 mm
